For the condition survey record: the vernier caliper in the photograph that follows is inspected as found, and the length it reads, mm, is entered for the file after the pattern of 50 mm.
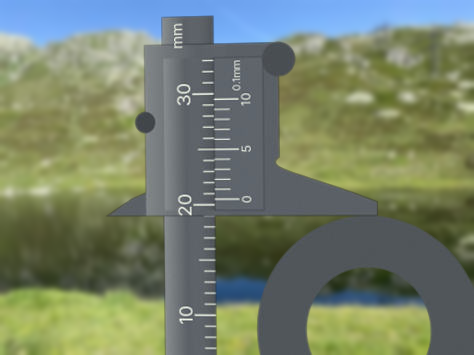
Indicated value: 20.5 mm
